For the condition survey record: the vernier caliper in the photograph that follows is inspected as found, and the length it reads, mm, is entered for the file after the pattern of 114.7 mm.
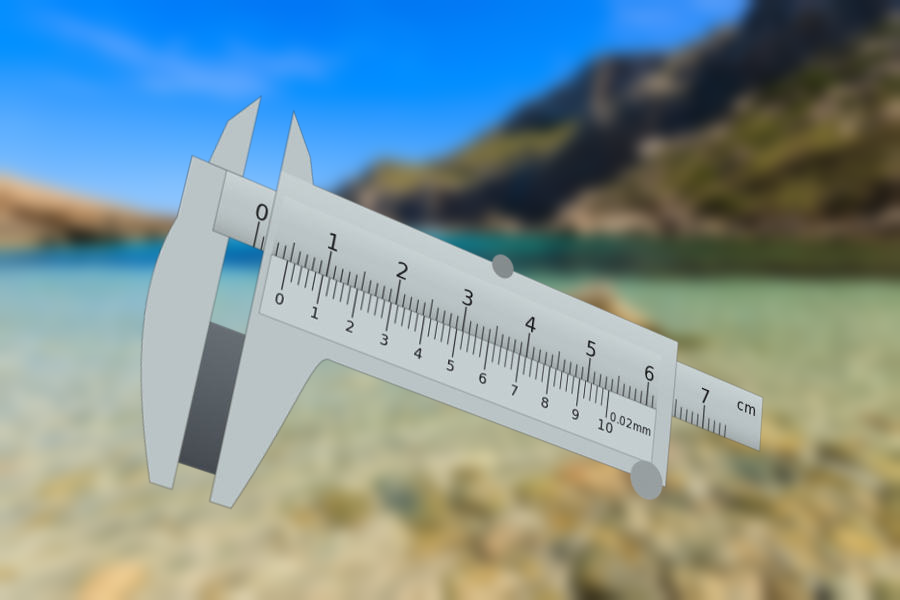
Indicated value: 4.6 mm
